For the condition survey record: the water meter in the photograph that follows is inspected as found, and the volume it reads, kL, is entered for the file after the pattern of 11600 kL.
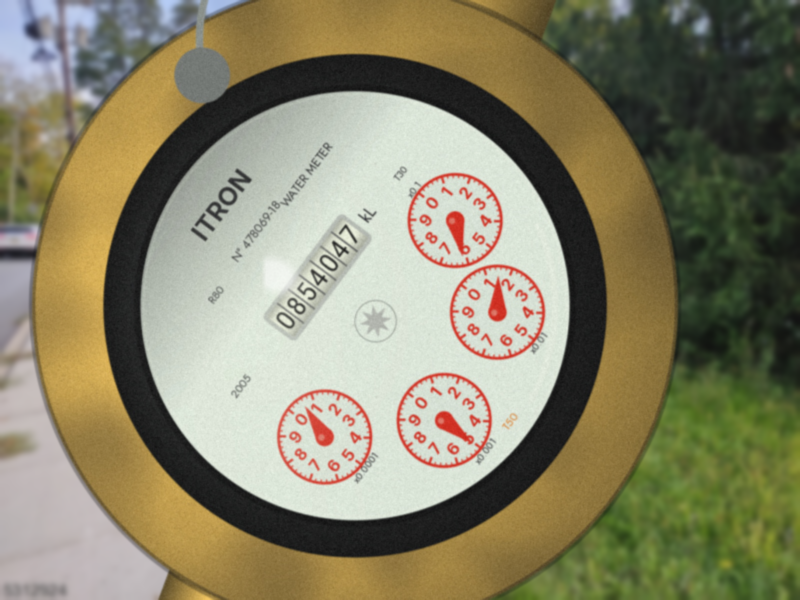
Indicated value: 854047.6150 kL
